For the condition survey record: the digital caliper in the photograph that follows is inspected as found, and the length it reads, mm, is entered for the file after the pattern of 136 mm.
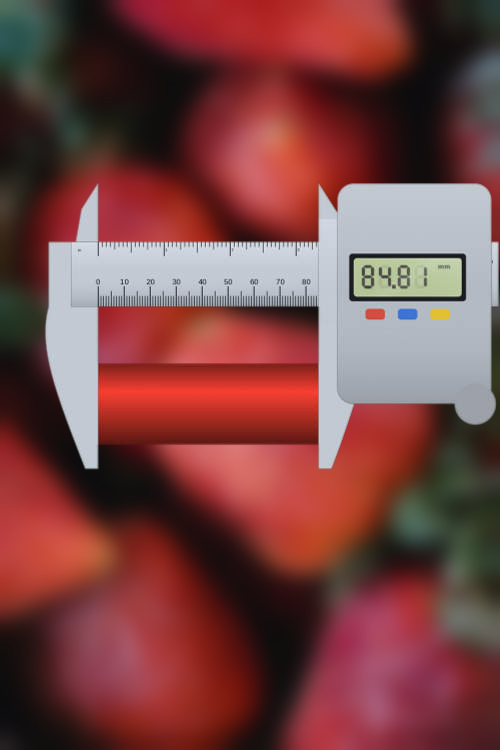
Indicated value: 84.81 mm
